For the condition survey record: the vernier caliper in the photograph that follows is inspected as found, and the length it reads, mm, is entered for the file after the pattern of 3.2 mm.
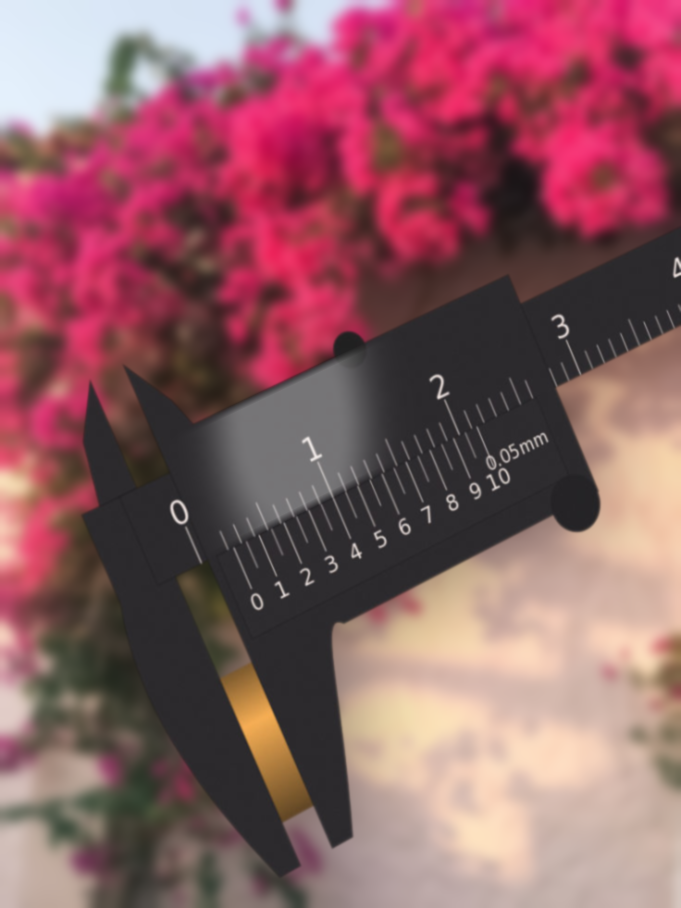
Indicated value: 2.4 mm
